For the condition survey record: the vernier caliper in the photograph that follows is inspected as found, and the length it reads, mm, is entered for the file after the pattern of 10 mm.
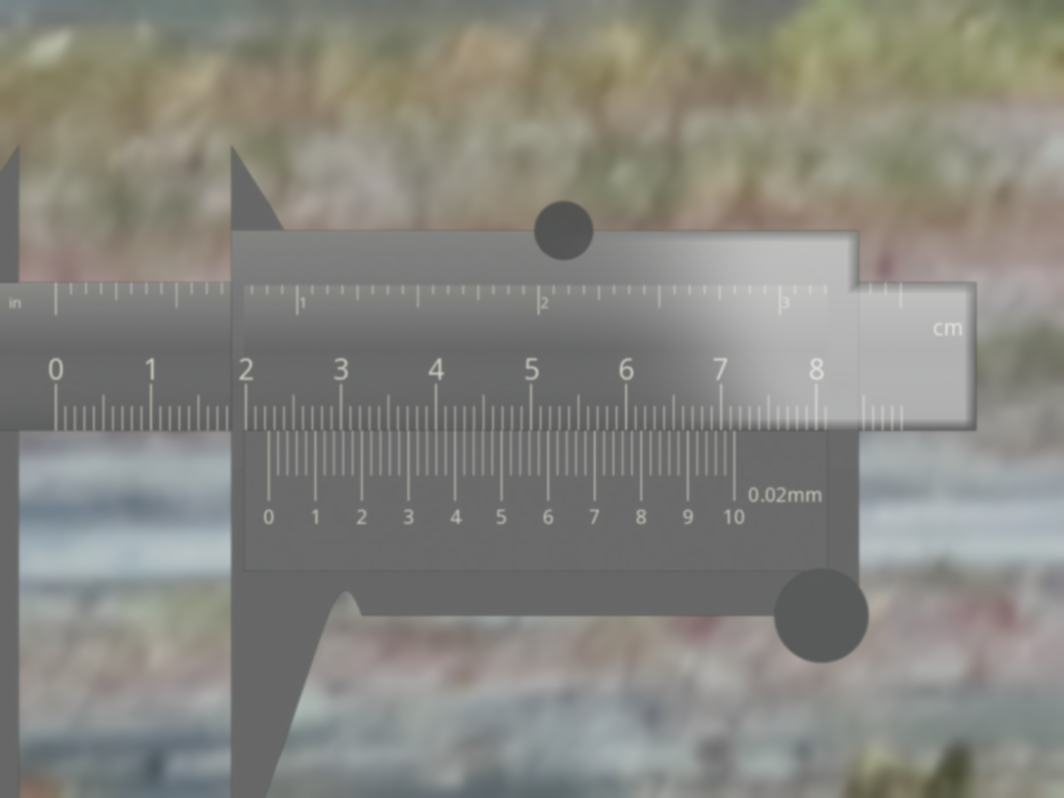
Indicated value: 22.4 mm
